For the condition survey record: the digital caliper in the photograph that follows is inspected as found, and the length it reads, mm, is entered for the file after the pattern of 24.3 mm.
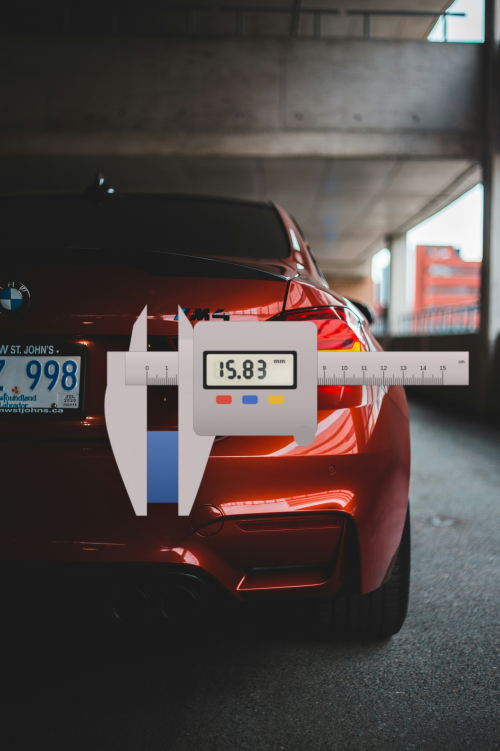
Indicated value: 15.83 mm
